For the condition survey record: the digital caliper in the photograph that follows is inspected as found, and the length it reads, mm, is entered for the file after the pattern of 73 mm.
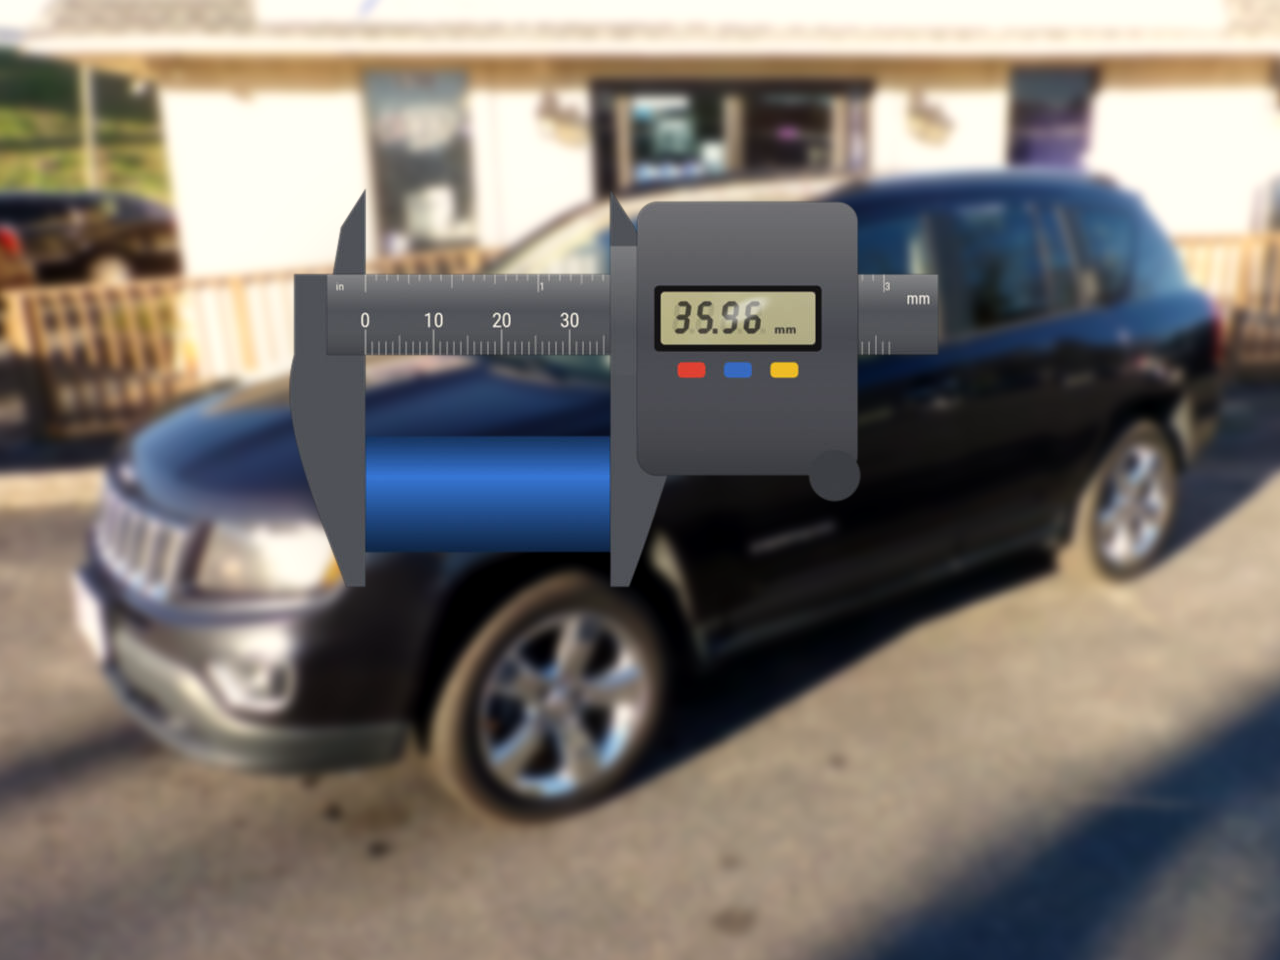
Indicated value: 35.96 mm
